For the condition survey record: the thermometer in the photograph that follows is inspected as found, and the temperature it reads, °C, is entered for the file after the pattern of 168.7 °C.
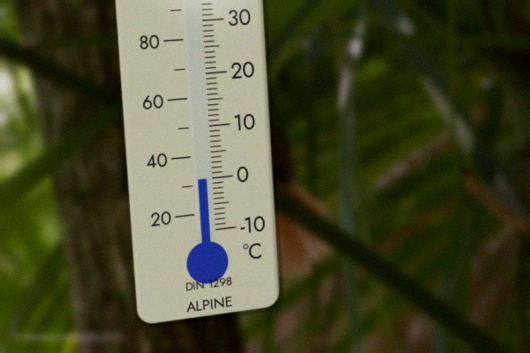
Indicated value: 0 °C
